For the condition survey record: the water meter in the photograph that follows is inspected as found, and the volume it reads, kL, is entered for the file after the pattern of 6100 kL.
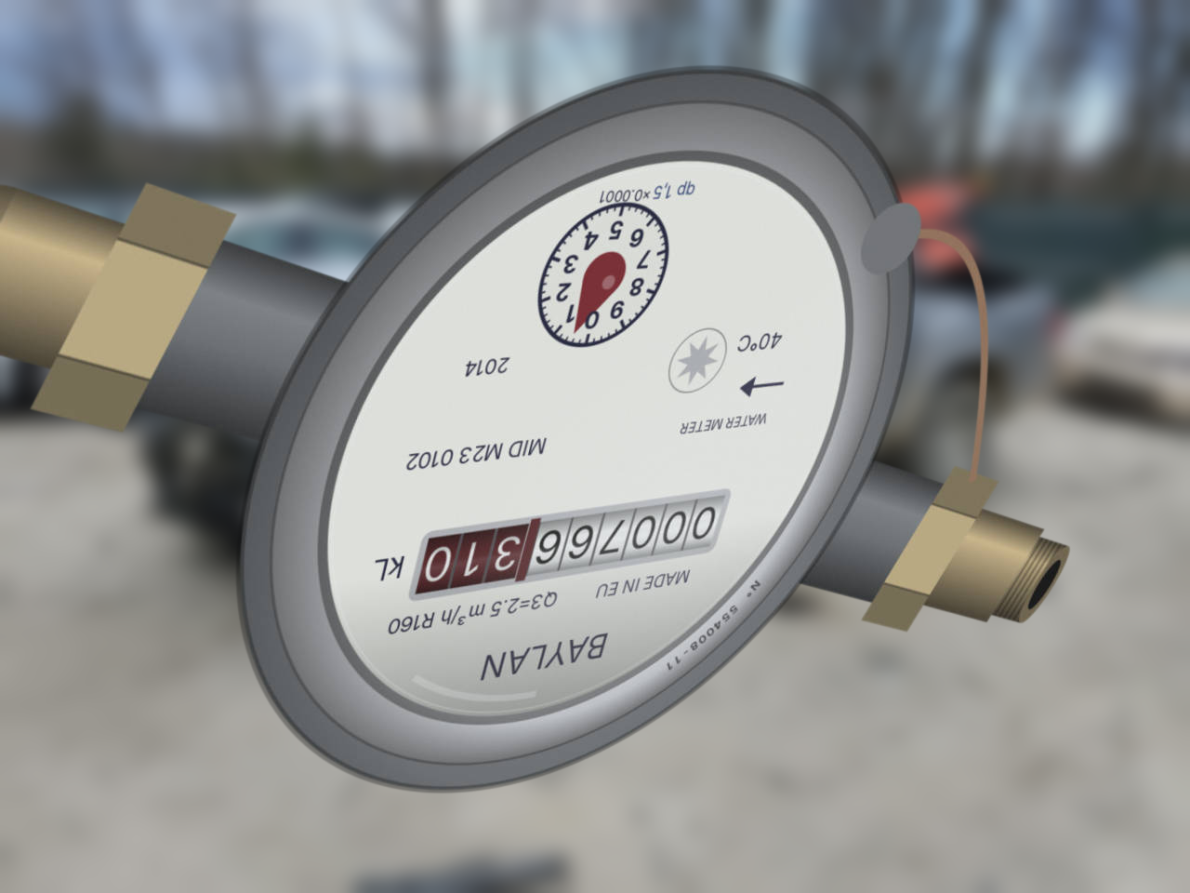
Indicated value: 766.3100 kL
